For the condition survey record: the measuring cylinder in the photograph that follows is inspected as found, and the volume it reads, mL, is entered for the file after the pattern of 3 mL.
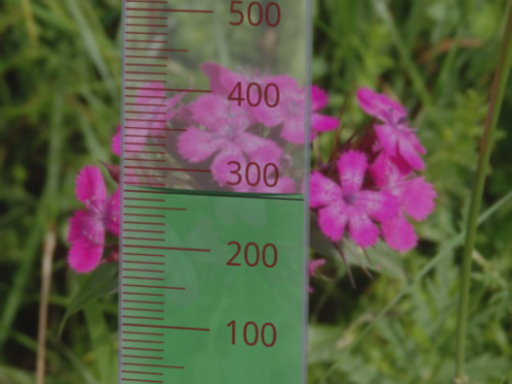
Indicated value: 270 mL
